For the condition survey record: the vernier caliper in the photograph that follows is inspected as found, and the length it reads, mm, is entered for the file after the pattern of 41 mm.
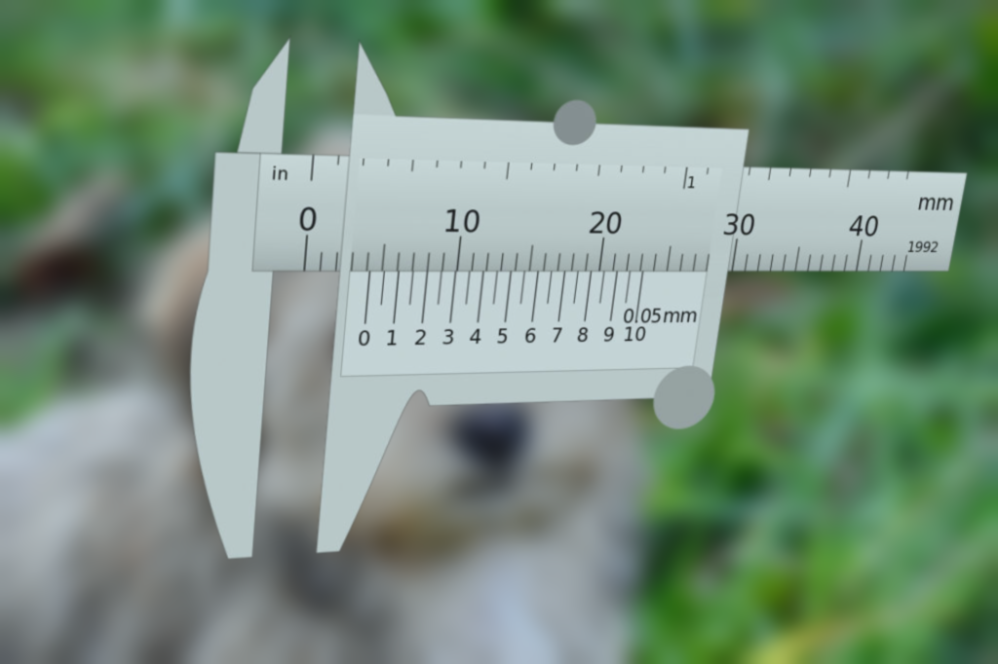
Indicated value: 4.2 mm
